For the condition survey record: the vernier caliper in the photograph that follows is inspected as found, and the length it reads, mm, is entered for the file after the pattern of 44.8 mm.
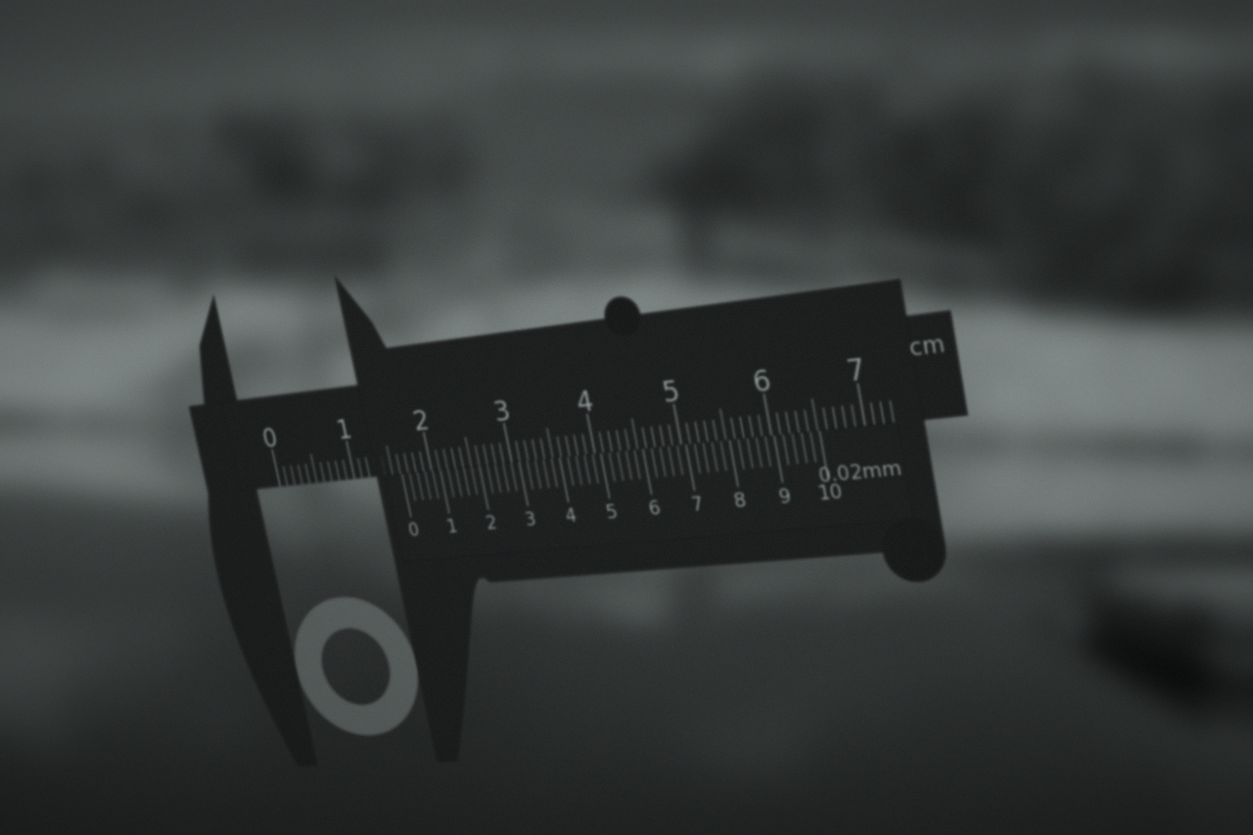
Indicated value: 16.2 mm
